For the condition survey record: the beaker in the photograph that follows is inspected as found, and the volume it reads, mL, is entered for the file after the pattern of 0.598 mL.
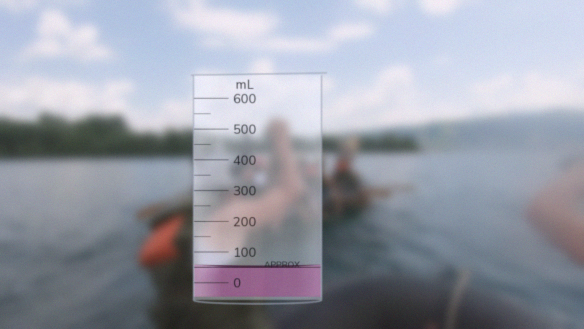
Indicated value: 50 mL
